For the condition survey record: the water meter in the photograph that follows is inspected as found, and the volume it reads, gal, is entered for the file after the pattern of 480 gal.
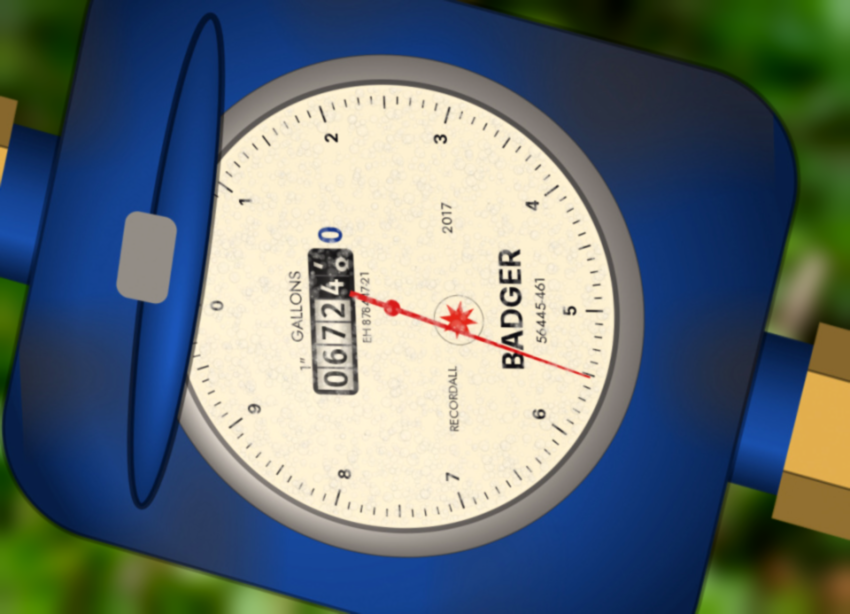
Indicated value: 672475.5 gal
